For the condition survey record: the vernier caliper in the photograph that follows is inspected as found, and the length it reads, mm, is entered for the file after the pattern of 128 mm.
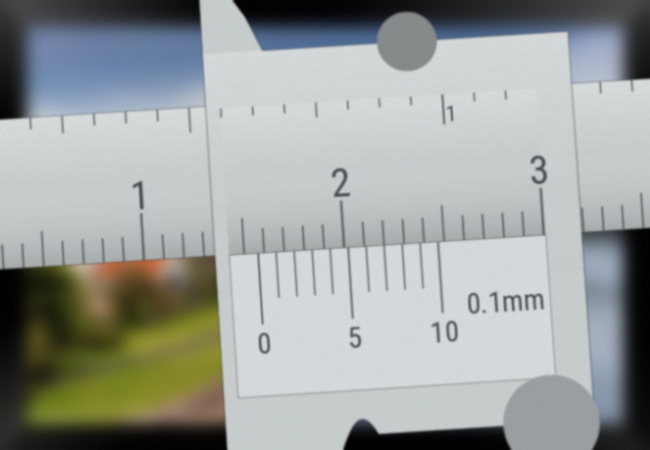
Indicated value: 15.7 mm
